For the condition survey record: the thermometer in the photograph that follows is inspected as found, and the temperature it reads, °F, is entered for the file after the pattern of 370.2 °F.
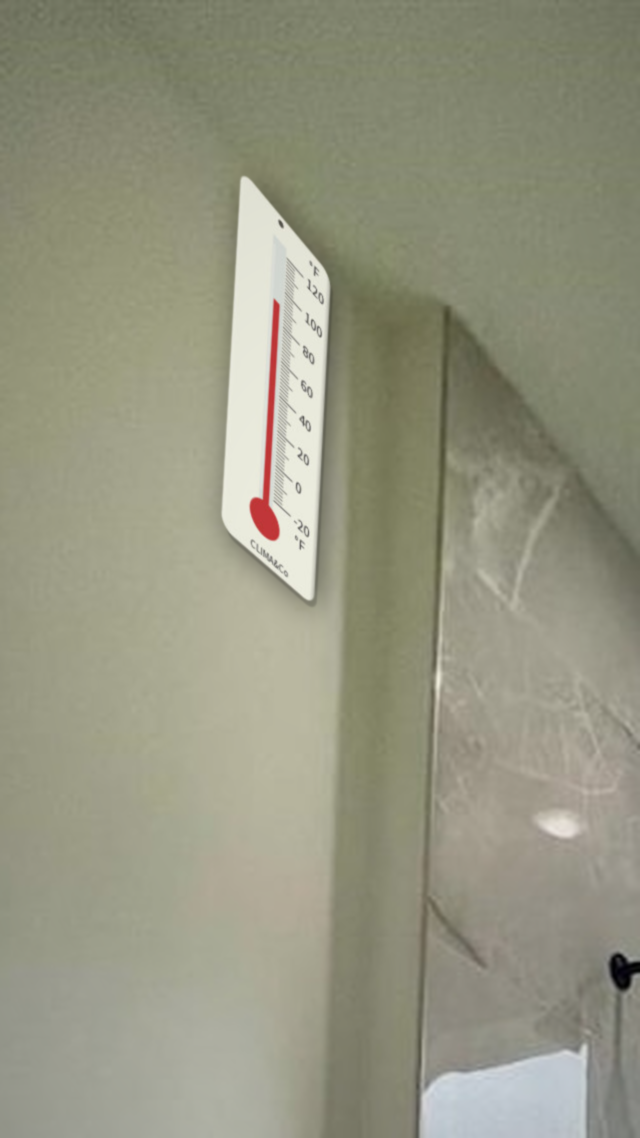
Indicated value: 90 °F
